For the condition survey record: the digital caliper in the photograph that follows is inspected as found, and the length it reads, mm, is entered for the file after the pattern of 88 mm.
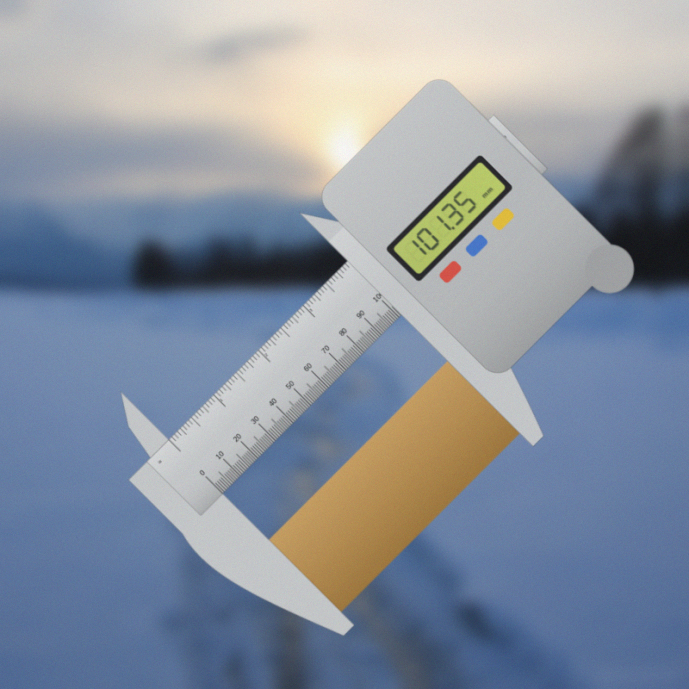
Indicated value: 101.35 mm
